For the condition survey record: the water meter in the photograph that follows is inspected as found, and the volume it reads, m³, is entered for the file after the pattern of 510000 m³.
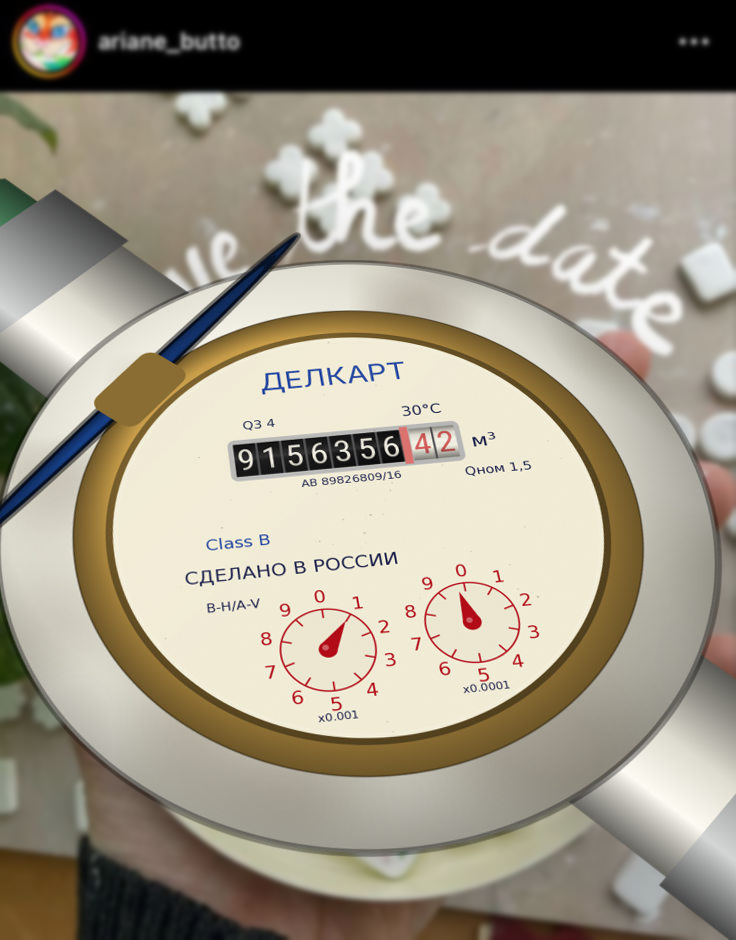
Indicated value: 9156356.4209 m³
